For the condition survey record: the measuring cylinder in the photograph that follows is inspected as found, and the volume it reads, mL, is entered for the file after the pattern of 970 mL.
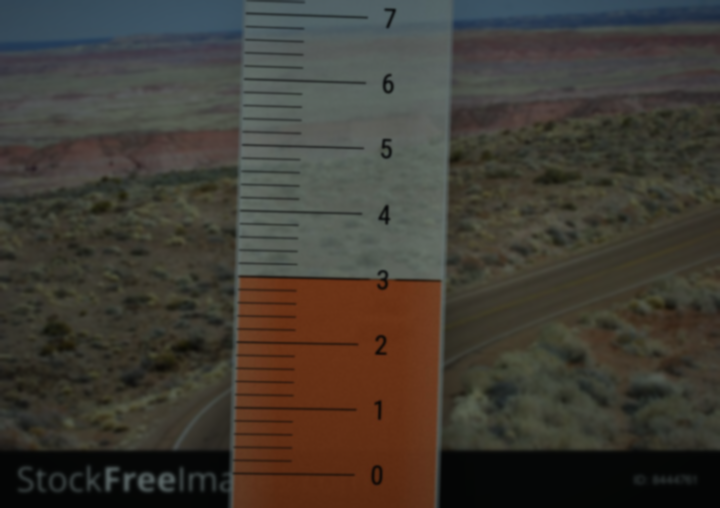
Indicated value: 3 mL
